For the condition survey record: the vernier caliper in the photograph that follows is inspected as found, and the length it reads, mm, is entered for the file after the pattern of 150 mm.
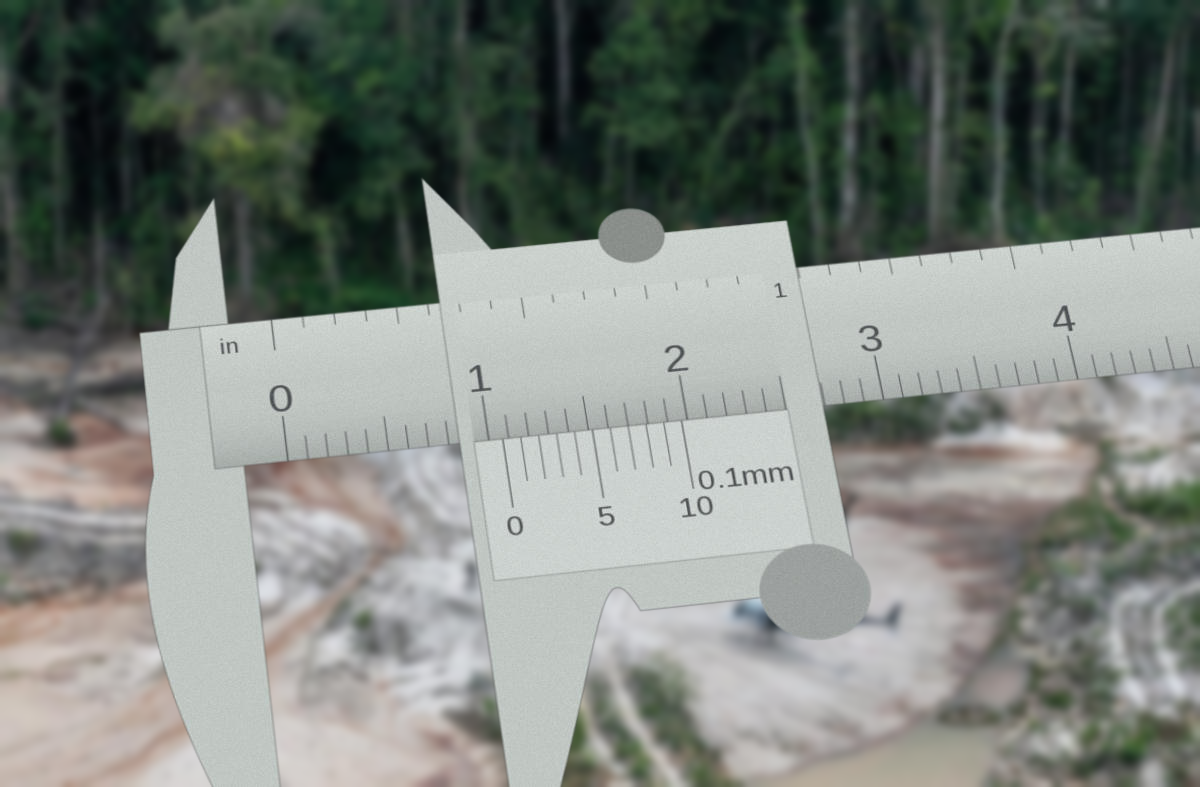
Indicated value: 10.7 mm
